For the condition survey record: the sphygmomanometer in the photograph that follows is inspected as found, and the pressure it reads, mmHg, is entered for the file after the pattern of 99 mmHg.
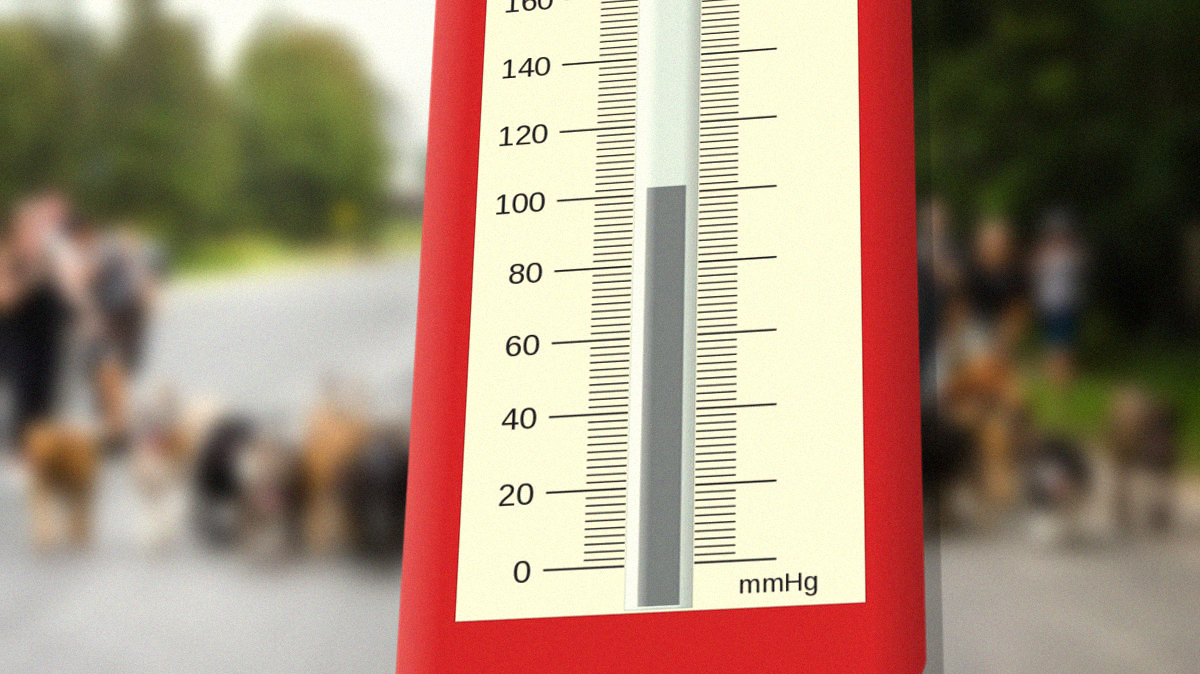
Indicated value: 102 mmHg
